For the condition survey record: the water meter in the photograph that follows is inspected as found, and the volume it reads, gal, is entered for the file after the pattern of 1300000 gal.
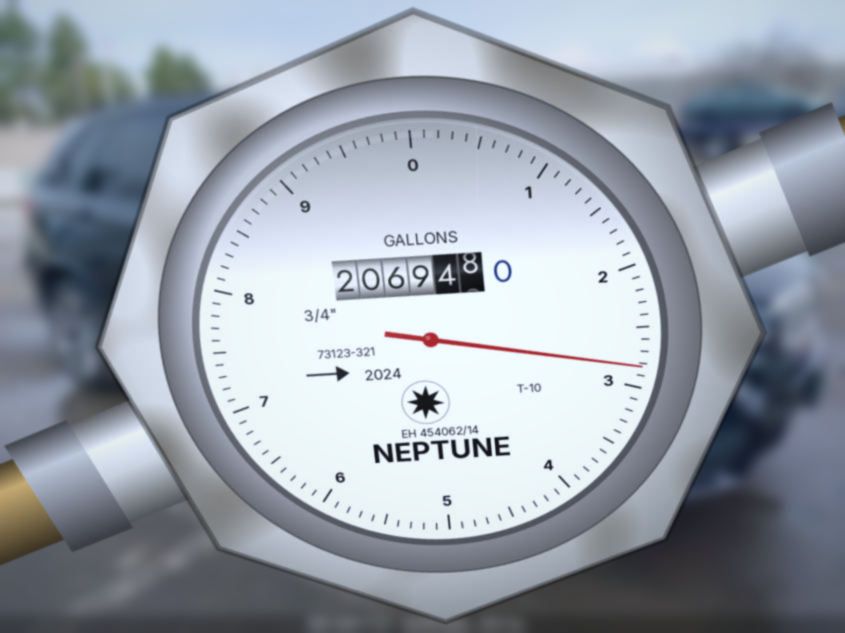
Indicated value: 2069482.8 gal
